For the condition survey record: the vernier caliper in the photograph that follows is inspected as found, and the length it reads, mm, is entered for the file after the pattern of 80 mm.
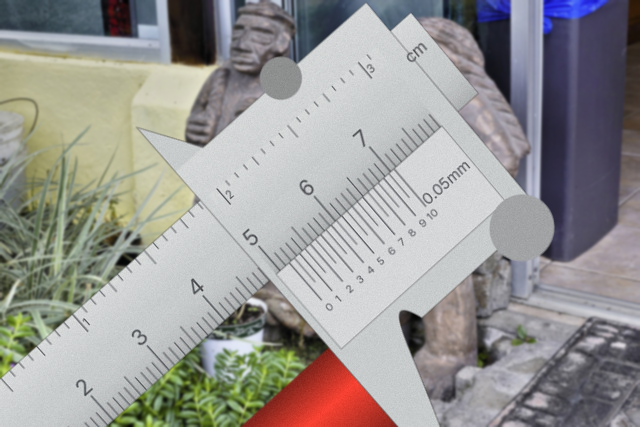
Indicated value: 51.6 mm
